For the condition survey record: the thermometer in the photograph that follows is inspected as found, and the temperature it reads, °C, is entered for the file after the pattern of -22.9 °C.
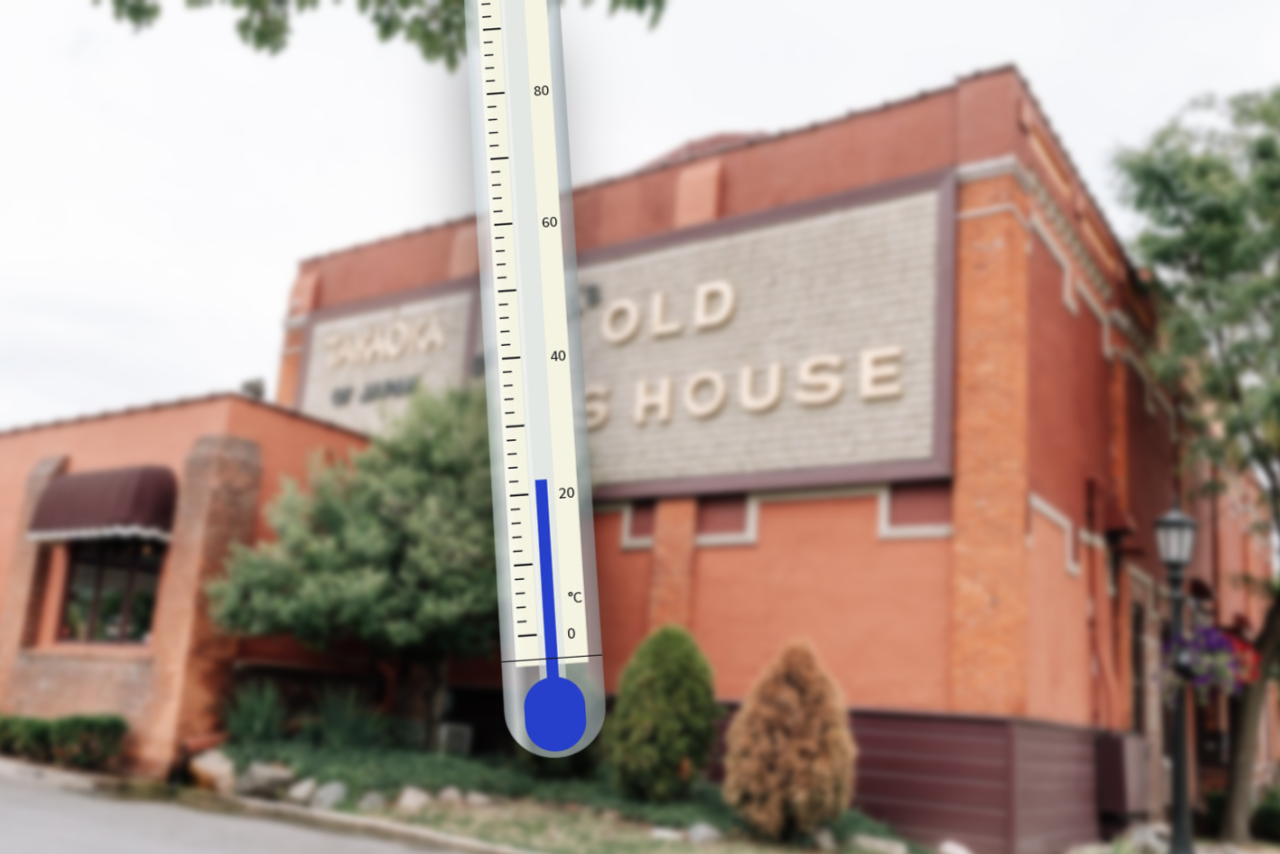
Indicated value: 22 °C
